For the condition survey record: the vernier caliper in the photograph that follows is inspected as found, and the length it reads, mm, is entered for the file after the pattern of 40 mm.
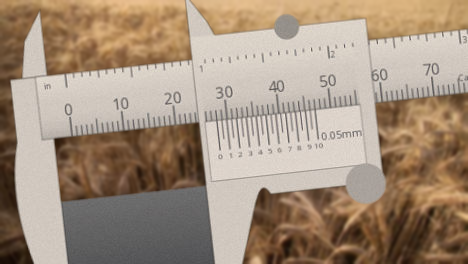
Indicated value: 28.0 mm
